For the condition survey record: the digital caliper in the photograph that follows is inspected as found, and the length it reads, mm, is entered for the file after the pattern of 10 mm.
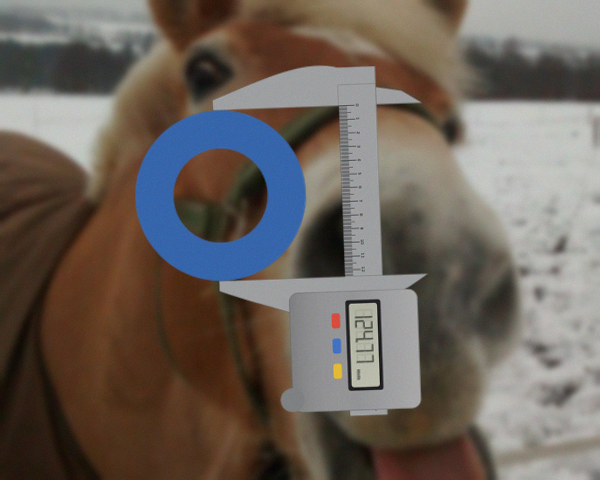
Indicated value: 124.77 mm
